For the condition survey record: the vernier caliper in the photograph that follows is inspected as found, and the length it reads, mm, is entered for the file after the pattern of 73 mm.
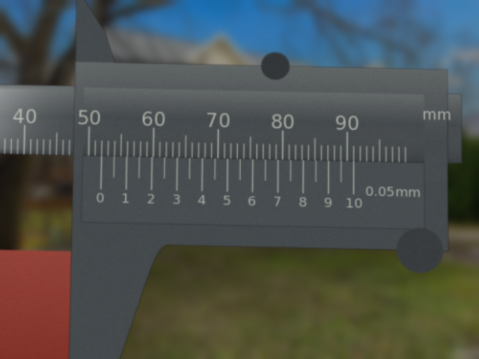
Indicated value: 52.0 mm
